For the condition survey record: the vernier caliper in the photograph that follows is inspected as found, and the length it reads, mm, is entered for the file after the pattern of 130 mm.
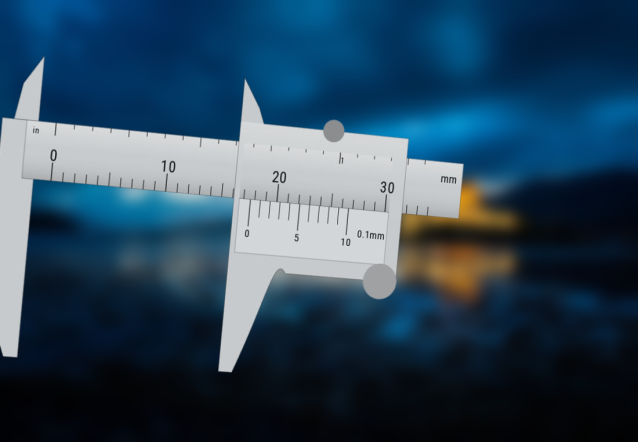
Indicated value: 17.6 mm
